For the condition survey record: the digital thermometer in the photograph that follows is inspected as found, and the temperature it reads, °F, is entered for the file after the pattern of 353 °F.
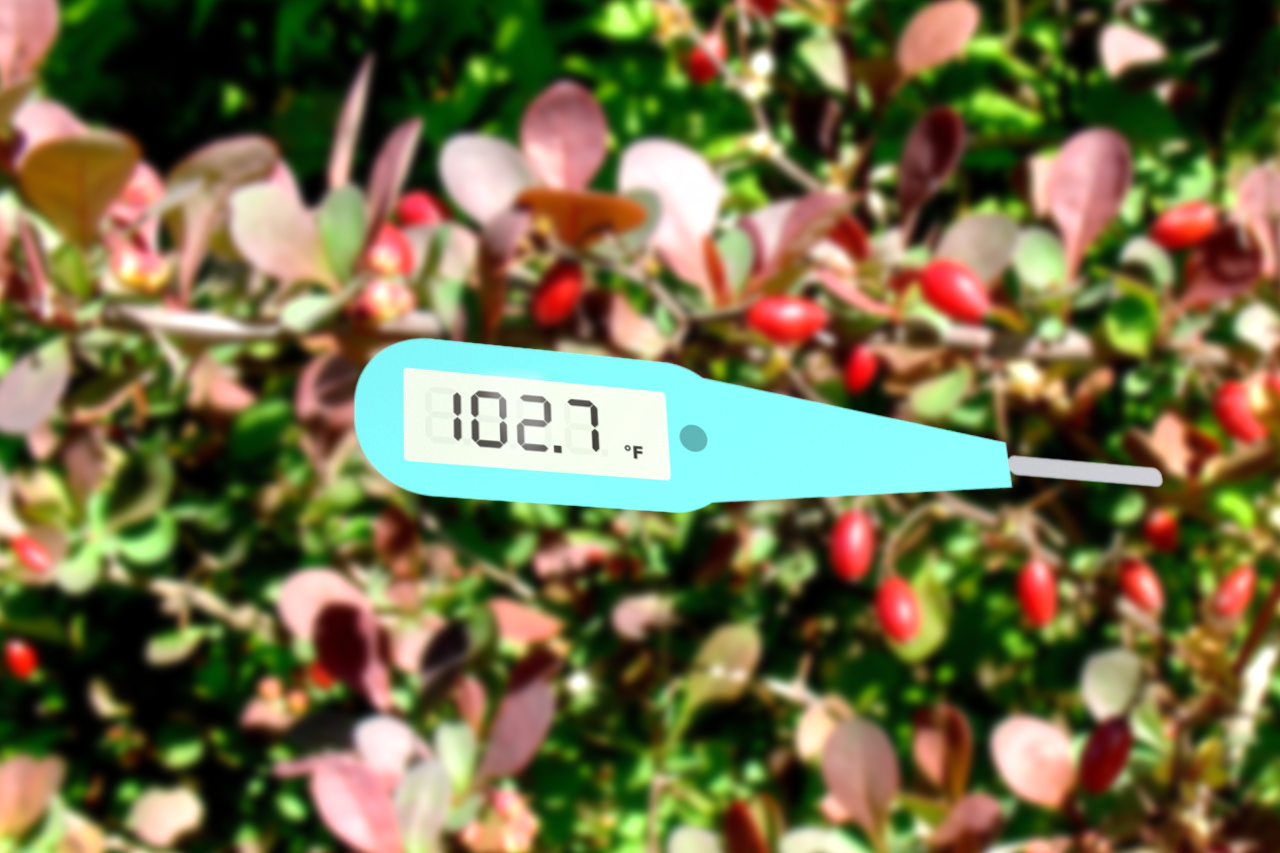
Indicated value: 102.7 °F
